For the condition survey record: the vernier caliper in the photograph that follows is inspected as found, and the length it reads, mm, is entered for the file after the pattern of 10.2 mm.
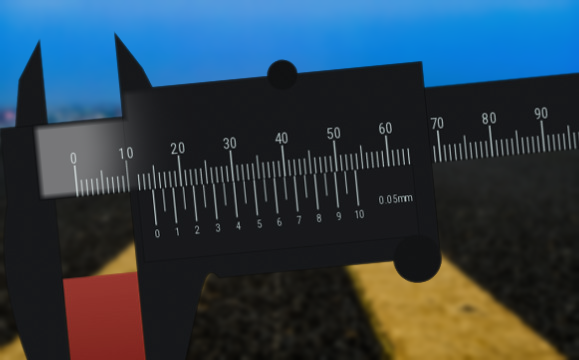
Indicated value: 14.5 mm
